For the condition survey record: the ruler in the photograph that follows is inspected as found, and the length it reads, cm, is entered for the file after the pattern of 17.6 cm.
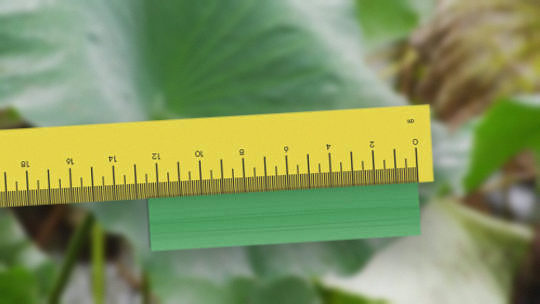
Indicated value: 12.5 cm
